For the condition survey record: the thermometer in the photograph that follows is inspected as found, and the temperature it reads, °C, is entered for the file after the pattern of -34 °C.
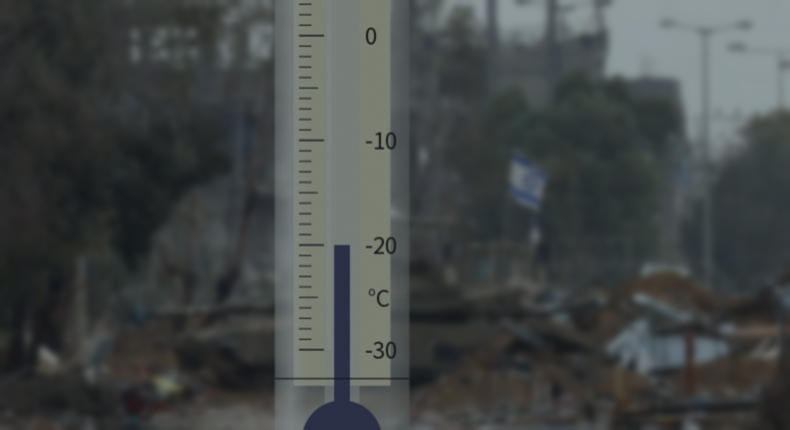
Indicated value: -20 °C
